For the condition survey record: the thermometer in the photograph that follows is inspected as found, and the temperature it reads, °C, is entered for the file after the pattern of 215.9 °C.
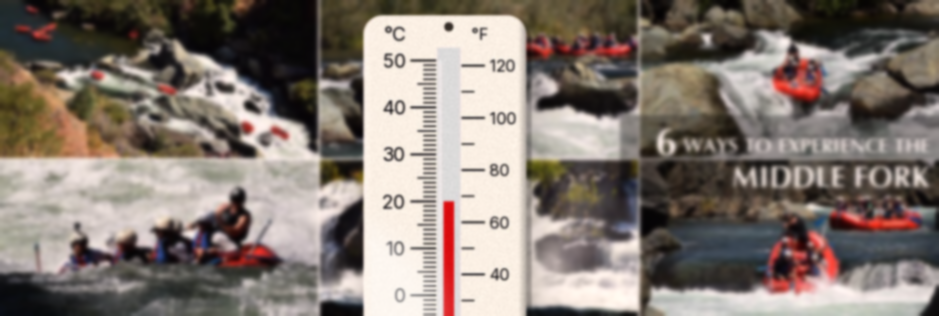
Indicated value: 20 °C
